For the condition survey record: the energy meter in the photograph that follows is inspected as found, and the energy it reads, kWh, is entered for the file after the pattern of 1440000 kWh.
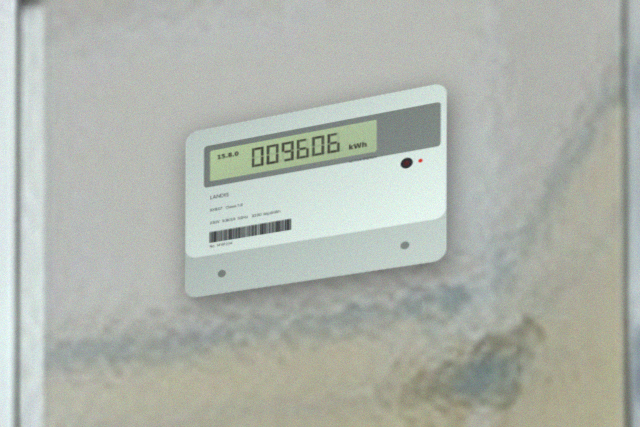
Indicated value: 9606 kWh
